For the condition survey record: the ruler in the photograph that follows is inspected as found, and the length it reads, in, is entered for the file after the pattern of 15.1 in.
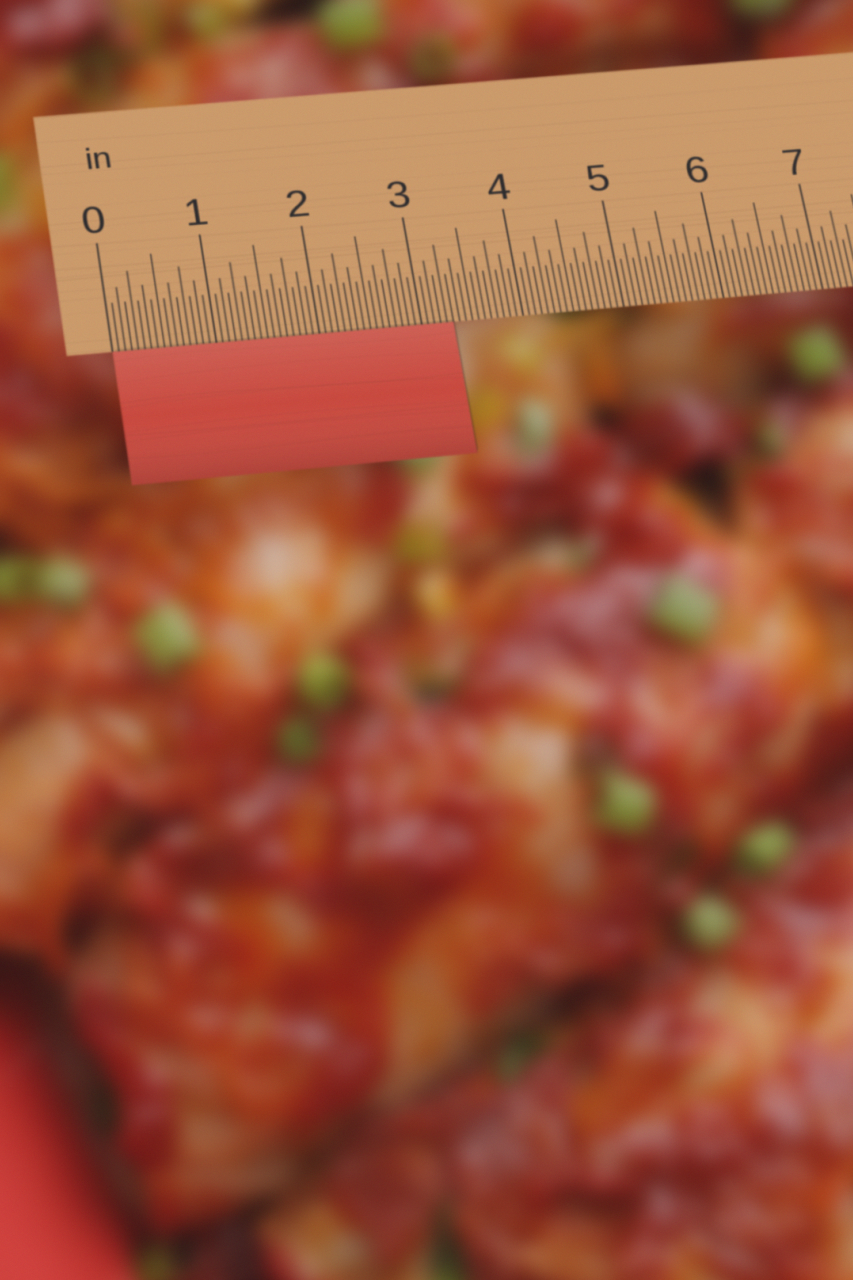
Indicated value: 3.3125 in
